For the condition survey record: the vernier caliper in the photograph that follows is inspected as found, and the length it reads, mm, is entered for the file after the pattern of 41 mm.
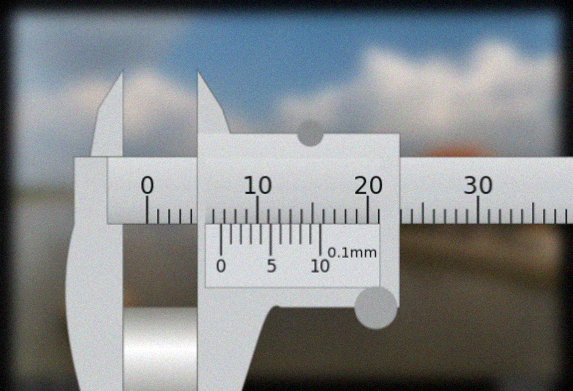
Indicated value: 6.7 mm
